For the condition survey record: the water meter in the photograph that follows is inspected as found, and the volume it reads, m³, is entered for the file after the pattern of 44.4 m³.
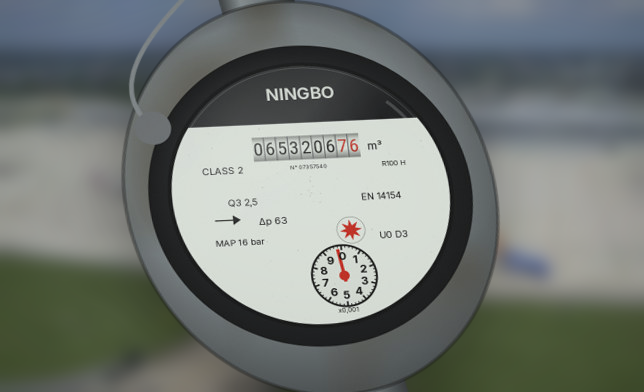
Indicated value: 653206.759 m³
